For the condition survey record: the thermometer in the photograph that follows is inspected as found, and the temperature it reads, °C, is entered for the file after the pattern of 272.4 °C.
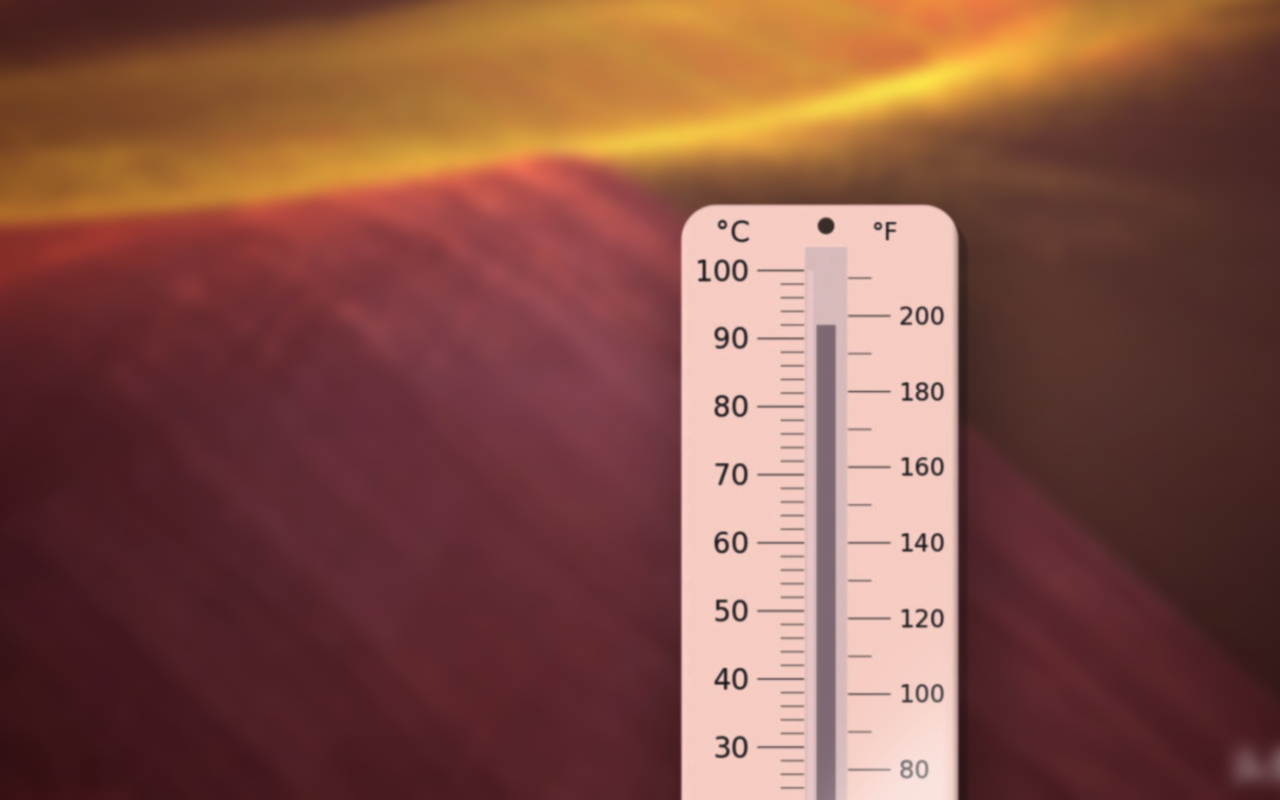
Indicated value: 92 °C
